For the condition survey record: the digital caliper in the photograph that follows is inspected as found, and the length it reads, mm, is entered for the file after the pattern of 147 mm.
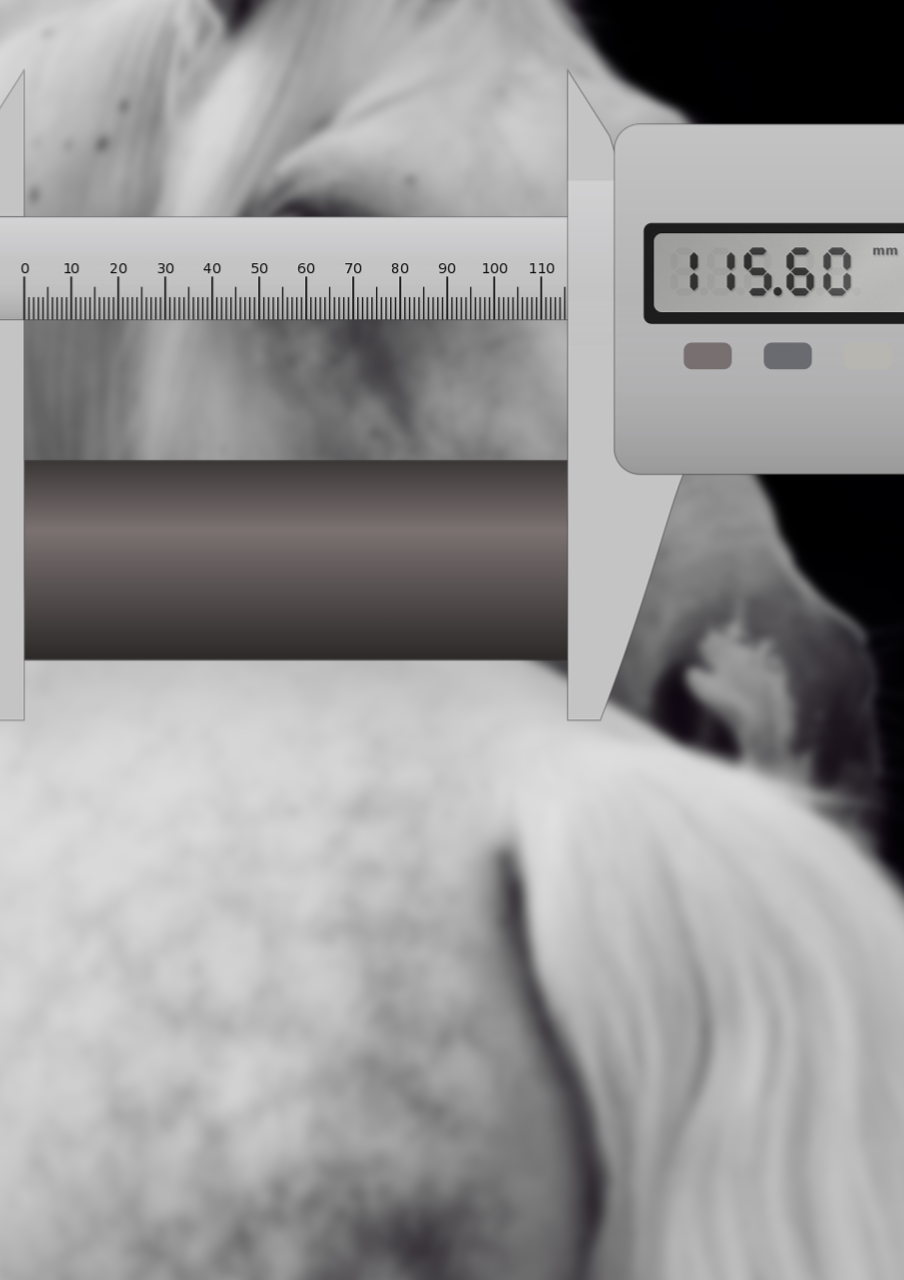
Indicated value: 115.60 mm
